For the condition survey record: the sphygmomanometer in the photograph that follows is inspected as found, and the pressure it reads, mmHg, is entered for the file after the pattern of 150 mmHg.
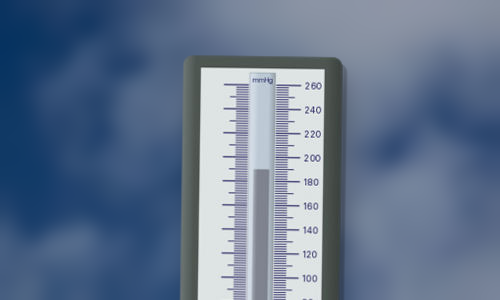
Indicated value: 190 mmHg
